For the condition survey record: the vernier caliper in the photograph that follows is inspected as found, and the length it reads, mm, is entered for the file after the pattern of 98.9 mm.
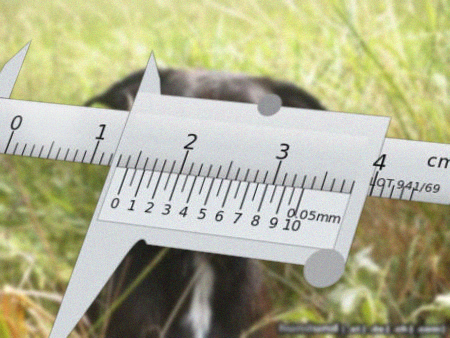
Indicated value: 14.2 mm
